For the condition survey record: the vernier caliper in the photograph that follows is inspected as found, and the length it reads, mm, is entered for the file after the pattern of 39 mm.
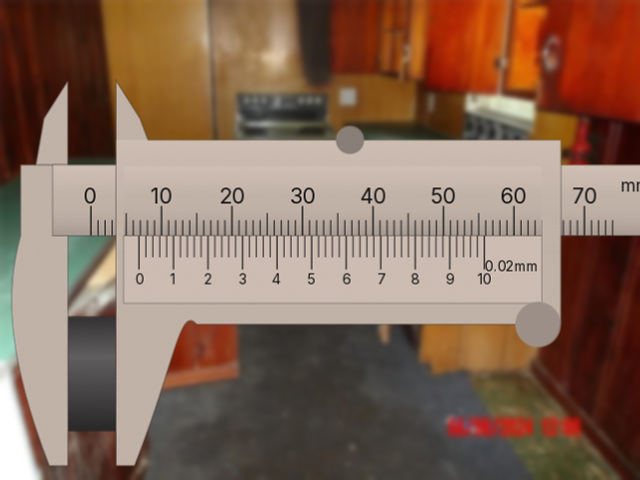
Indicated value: 6.8 mm
